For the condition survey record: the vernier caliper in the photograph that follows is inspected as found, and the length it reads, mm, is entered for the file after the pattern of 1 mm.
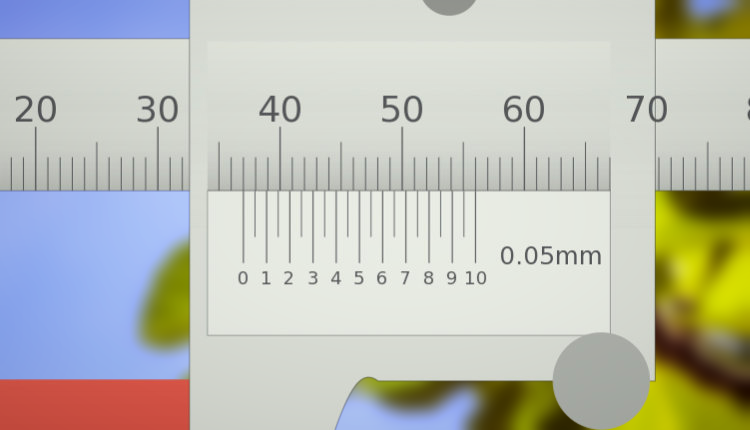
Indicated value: 37.0 mm
